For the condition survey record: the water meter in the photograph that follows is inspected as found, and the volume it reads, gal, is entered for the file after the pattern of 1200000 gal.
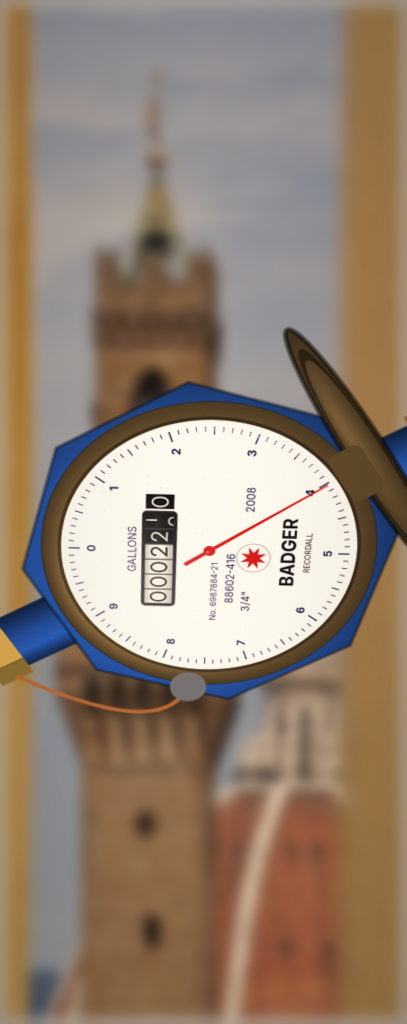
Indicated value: 2214.0 gal
